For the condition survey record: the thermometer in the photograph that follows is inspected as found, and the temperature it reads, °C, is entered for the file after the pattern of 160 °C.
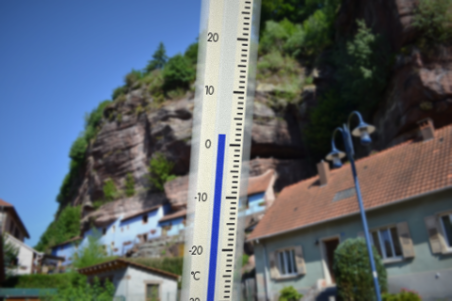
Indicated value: 2 °C
